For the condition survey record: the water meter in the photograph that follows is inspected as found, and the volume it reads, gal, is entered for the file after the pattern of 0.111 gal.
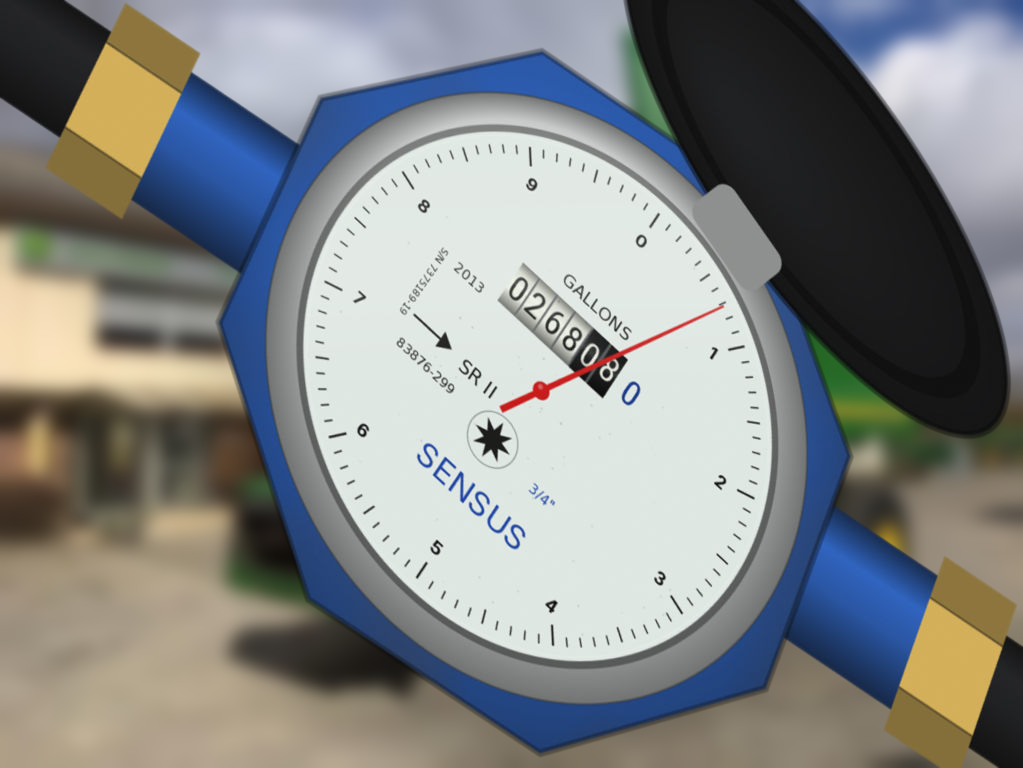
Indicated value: 268080.7 gal
